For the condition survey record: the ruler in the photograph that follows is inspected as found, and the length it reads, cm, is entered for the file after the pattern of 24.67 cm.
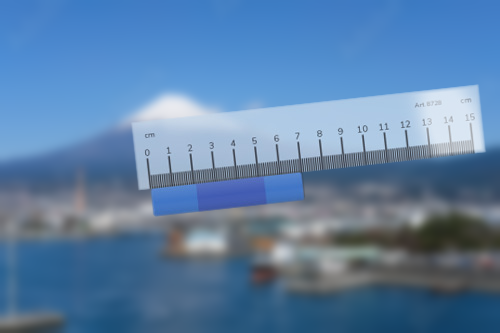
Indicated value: 7 cm
